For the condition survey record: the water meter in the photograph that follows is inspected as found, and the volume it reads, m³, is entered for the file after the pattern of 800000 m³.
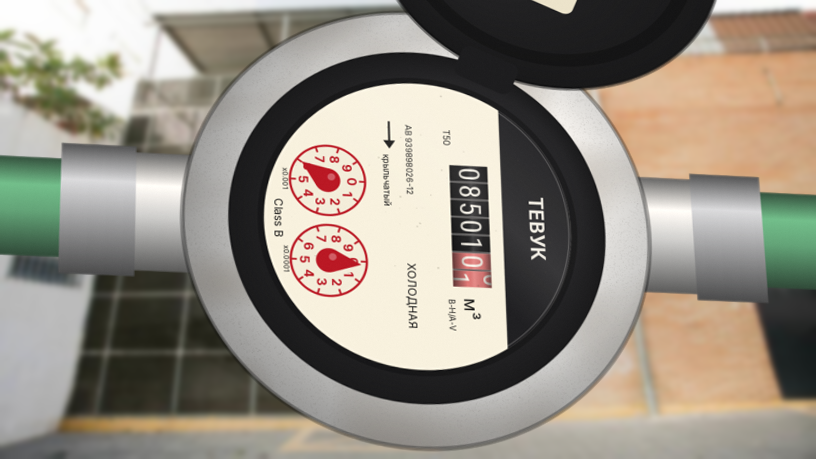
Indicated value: 8501.0060 m³
